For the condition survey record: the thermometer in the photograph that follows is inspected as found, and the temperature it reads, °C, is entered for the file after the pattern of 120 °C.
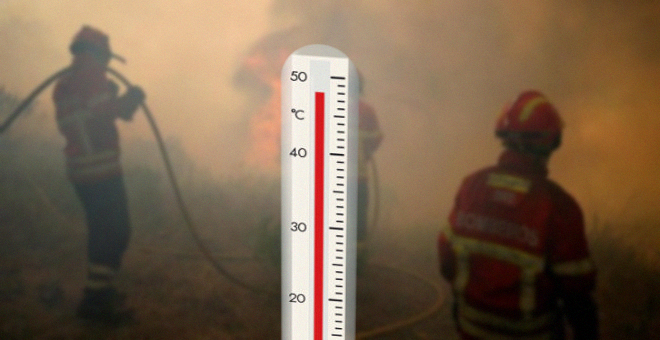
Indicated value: 48 °C
